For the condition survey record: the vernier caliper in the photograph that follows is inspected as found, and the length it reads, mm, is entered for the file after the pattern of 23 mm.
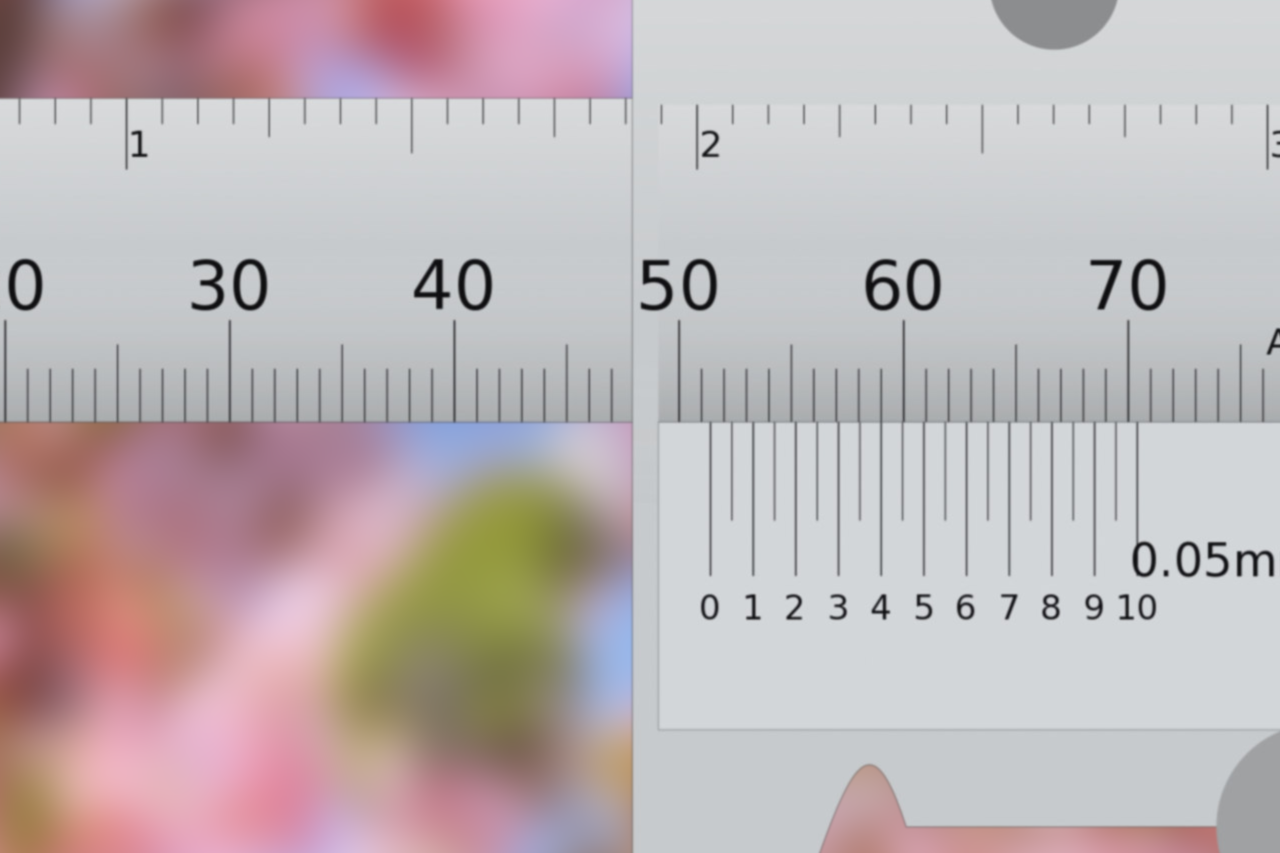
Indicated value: 51.4 mm
